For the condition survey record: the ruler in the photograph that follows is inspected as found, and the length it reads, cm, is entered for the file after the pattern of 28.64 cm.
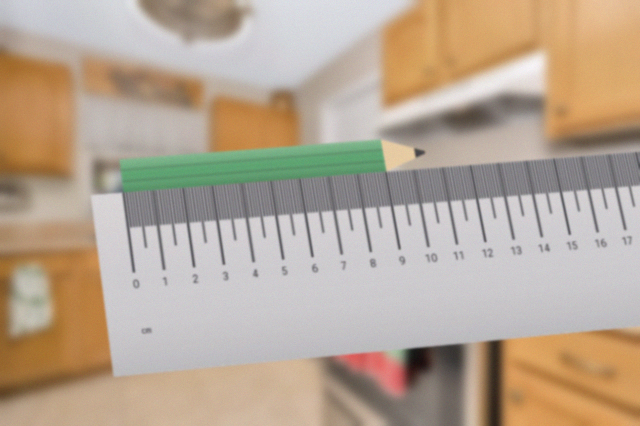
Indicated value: 10.5 cm
